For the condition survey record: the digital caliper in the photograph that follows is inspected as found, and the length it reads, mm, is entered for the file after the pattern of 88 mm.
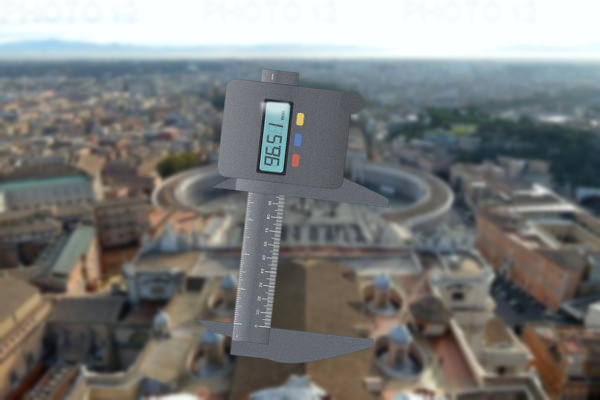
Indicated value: 96.51 mm
